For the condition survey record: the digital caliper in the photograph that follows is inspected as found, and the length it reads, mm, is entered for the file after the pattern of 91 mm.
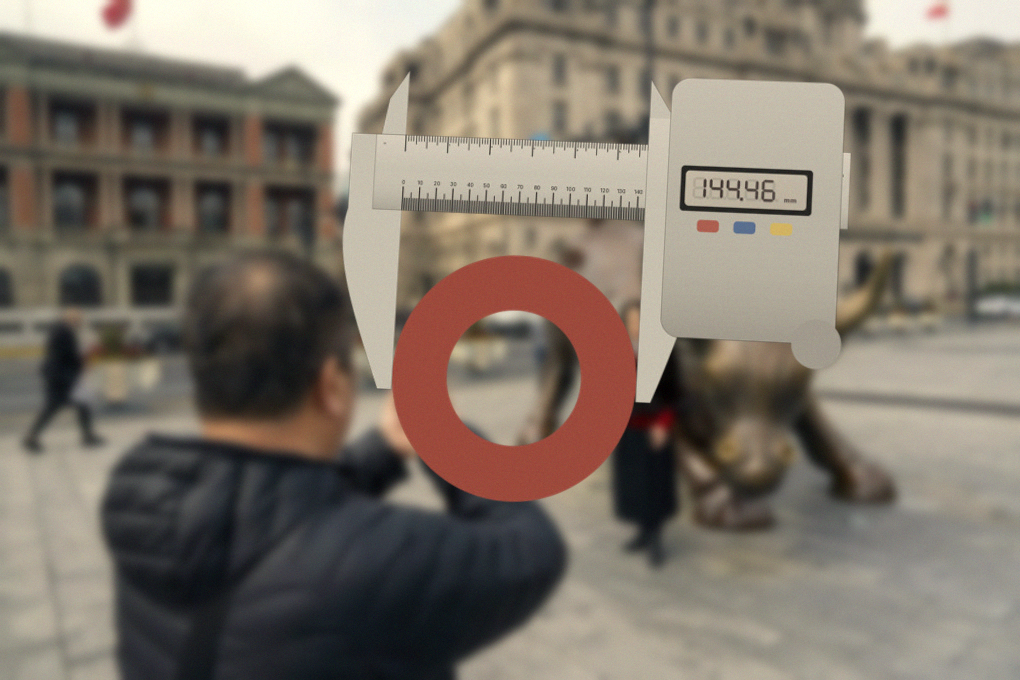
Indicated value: 144.46 mm
